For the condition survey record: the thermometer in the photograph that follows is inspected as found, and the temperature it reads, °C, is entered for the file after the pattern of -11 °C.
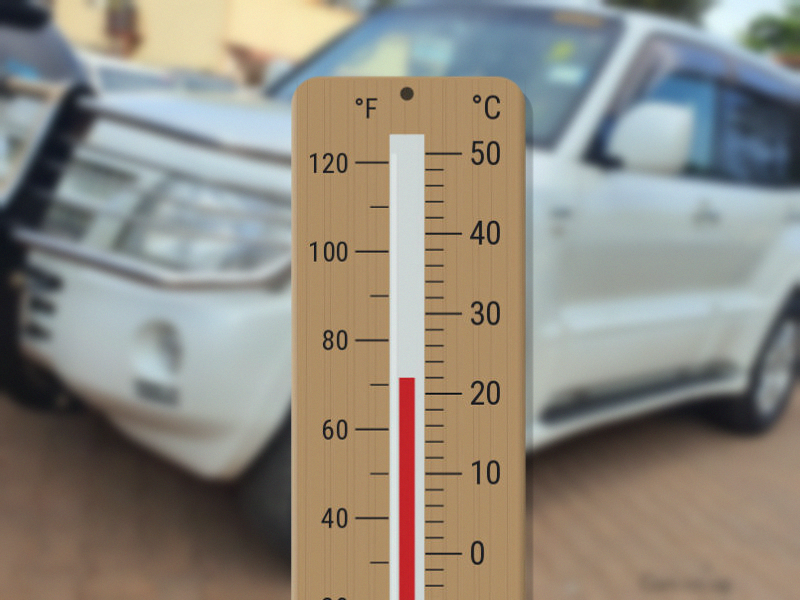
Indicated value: 22 °C
